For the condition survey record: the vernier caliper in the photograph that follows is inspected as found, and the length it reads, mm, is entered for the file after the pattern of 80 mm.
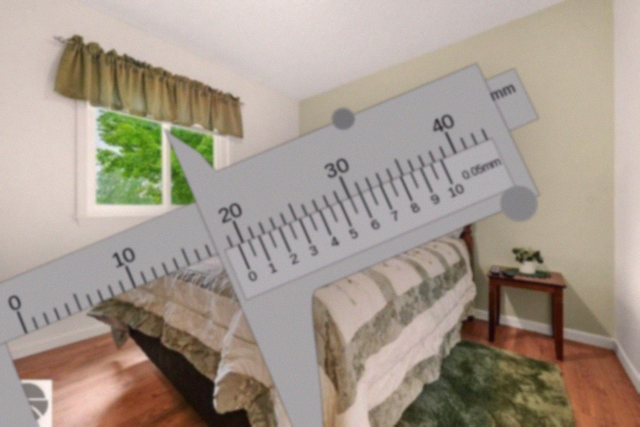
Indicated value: 19.6 mm
